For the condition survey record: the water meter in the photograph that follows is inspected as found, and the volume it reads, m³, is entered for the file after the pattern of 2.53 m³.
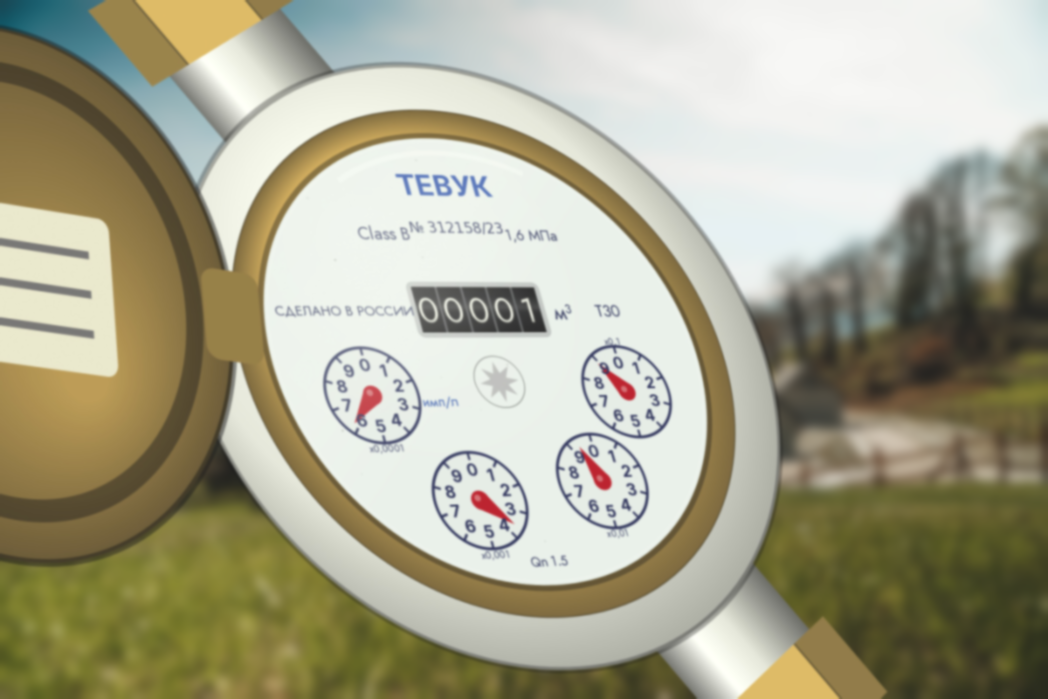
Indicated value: 1.8936 m³
